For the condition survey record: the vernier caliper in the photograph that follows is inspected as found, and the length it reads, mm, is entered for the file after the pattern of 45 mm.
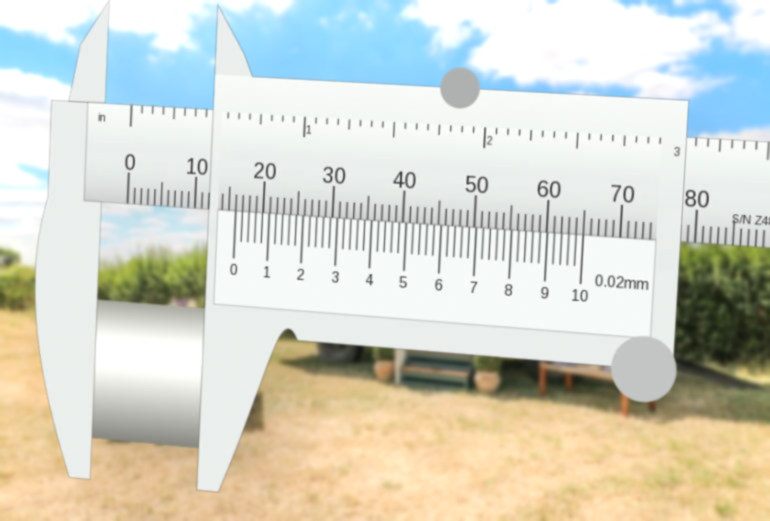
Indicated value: 16.0 mm
